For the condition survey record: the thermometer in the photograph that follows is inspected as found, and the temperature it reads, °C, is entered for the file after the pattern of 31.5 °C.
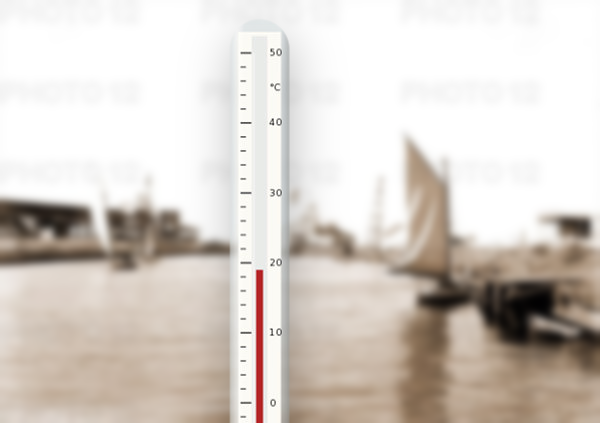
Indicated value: 19 °C
